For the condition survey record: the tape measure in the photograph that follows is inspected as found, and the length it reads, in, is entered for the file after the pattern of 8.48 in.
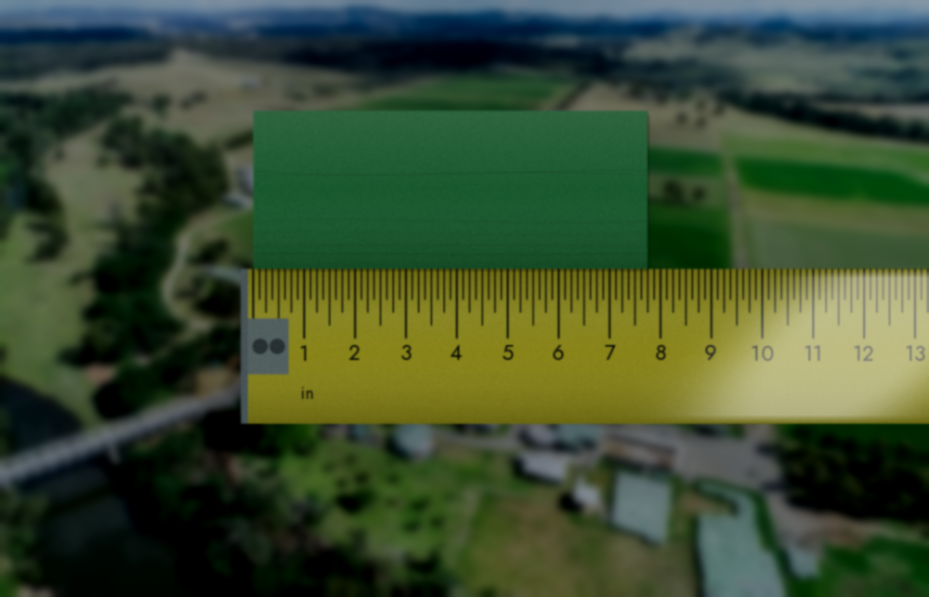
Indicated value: 7.75 in
